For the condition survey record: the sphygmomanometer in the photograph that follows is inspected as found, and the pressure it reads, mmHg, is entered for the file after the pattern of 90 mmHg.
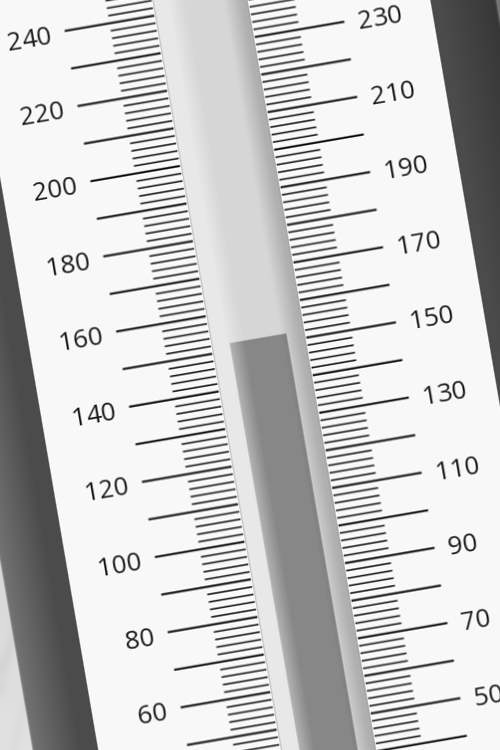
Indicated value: 152 mmHg
